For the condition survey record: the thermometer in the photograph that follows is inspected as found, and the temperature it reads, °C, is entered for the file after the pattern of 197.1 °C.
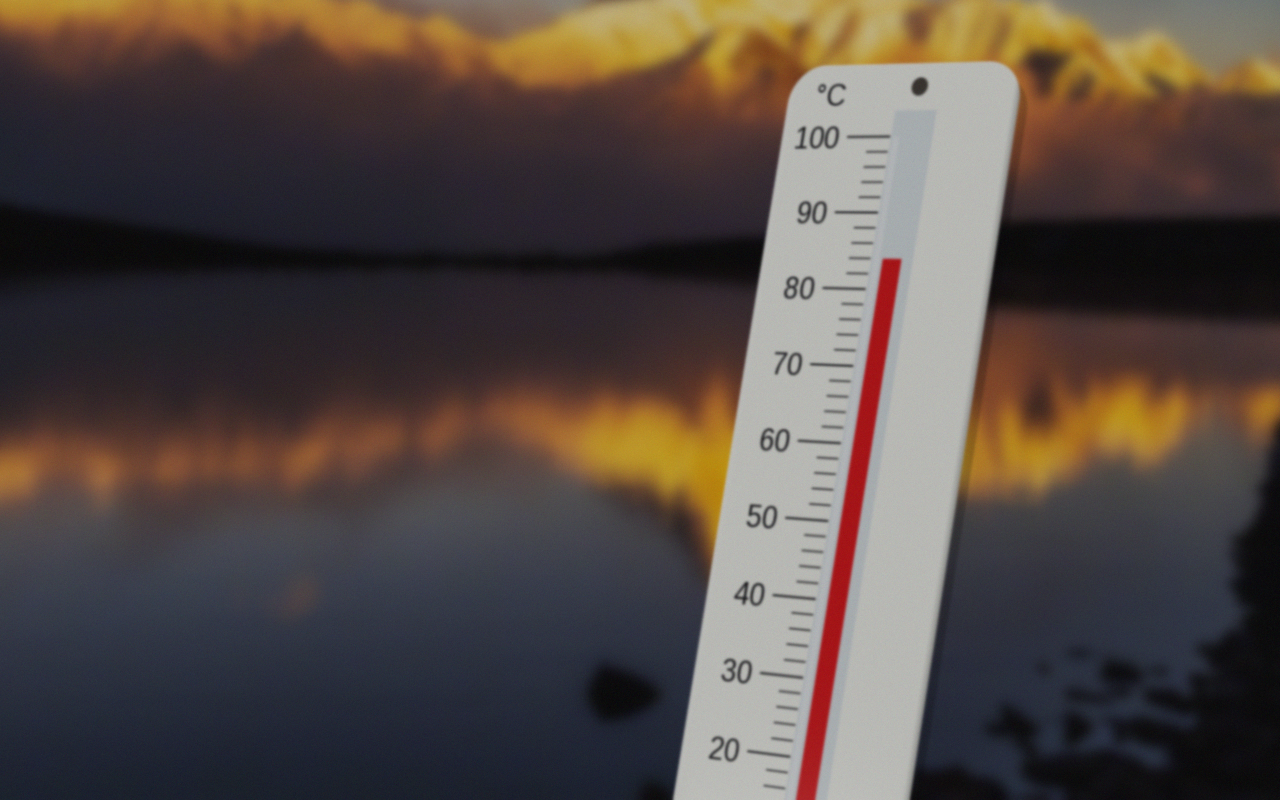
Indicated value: 84 °C
